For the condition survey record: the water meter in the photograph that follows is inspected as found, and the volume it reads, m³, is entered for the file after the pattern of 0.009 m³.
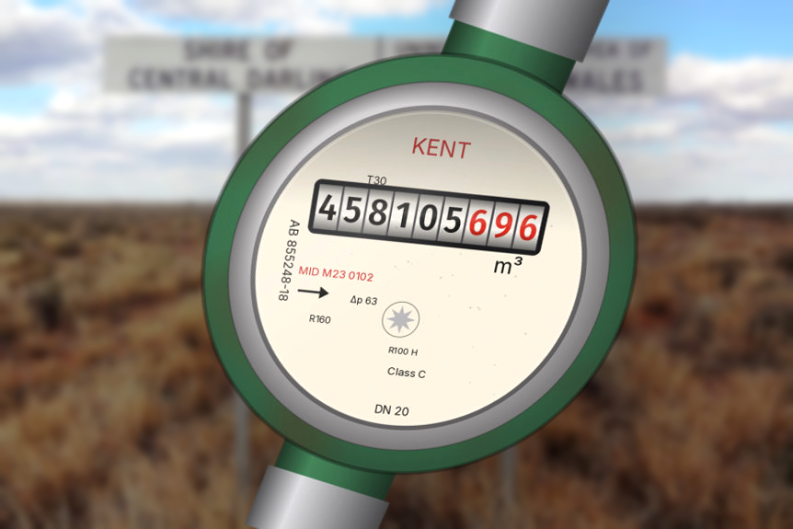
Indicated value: 458105.696 m³
